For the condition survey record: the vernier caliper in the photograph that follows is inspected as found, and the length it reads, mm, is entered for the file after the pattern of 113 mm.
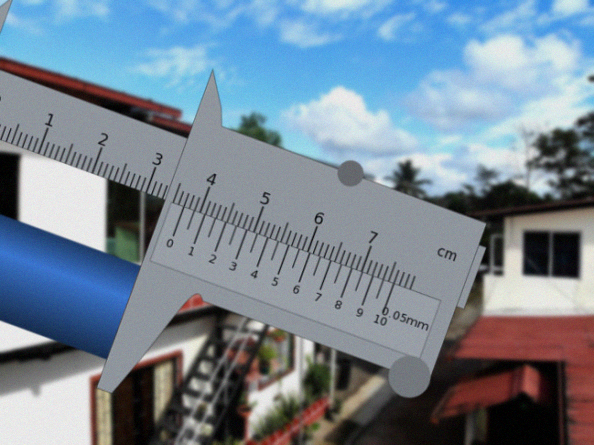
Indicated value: 37.0 mm
